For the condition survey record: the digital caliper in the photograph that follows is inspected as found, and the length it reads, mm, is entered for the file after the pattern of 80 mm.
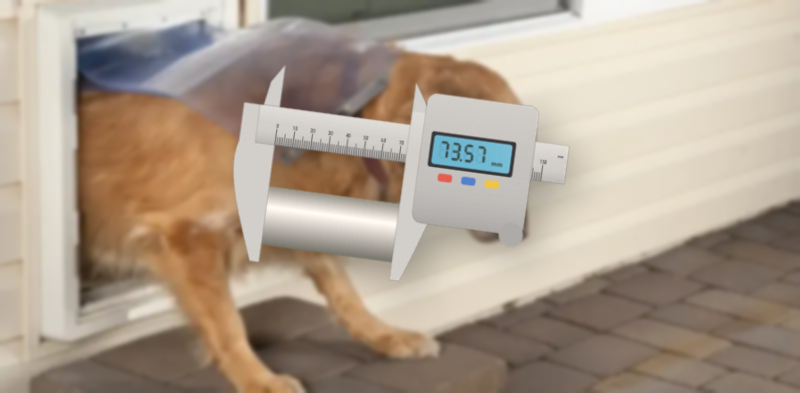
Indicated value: 73.57 mm
